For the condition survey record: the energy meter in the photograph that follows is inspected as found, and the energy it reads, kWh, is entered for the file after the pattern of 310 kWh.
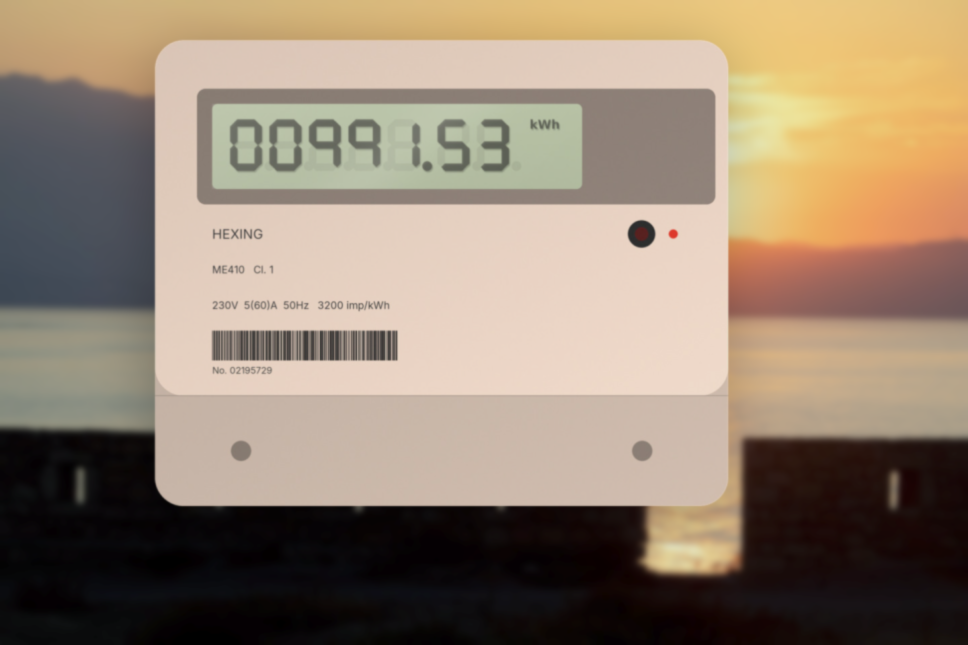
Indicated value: 991.53 kWh
